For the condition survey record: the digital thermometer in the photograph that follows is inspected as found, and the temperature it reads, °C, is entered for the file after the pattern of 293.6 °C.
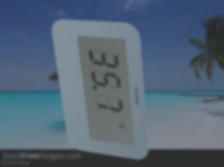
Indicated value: 35.7 °C
